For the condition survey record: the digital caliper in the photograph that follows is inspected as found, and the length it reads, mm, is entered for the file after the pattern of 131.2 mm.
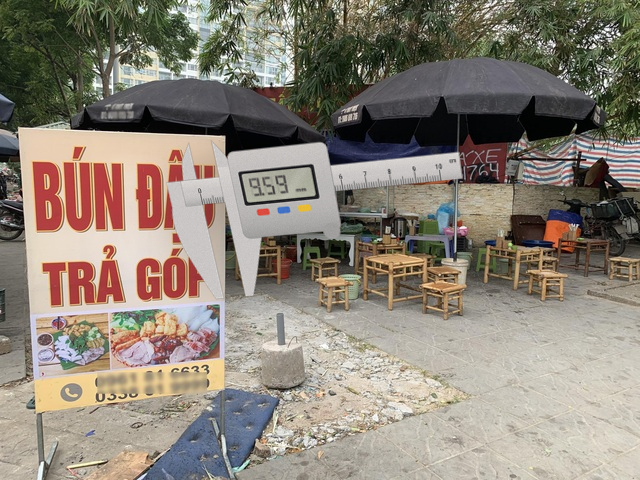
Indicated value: 9.59 mm
